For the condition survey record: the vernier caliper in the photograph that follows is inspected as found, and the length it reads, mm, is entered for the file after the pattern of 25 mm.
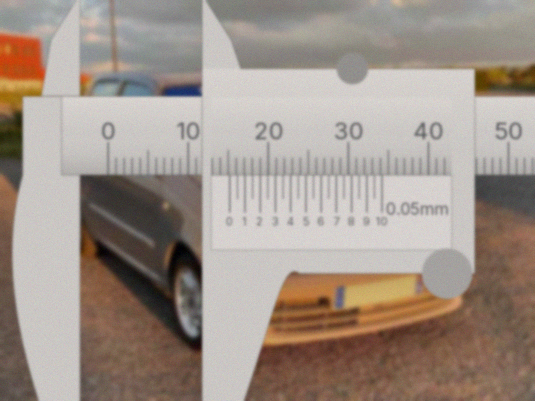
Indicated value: 15.2 mm
